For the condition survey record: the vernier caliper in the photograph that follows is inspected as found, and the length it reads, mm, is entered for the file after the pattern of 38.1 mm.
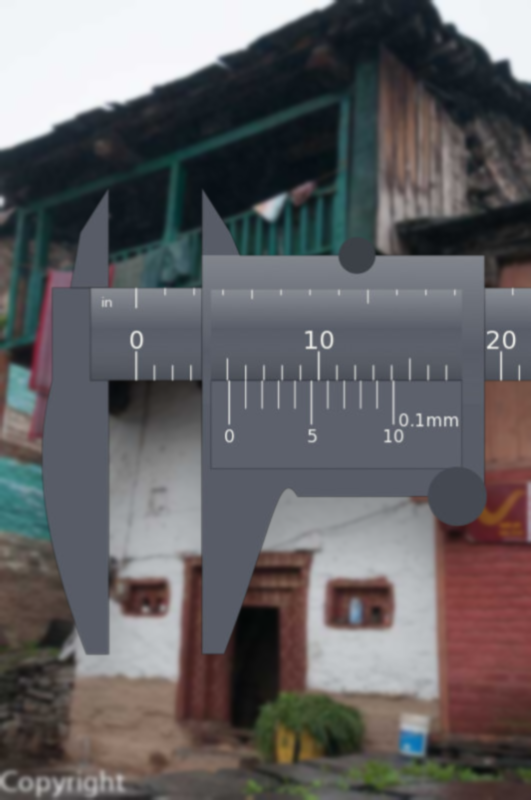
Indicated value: 5.1 mm
